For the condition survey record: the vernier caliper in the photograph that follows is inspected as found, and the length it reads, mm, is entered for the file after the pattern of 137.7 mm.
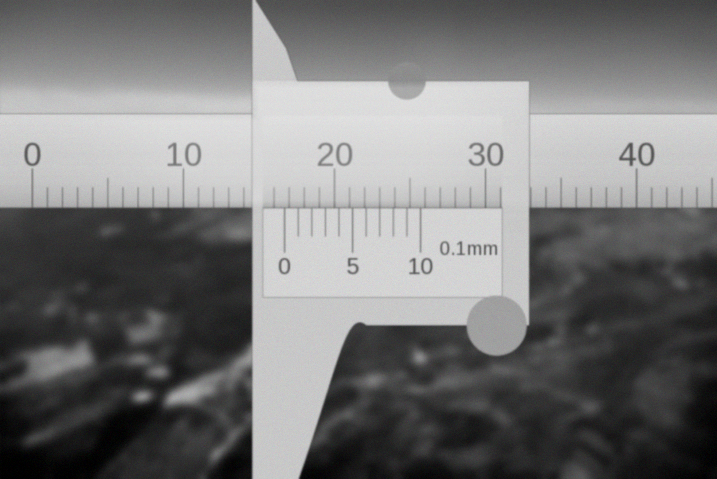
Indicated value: 16.7 mm
